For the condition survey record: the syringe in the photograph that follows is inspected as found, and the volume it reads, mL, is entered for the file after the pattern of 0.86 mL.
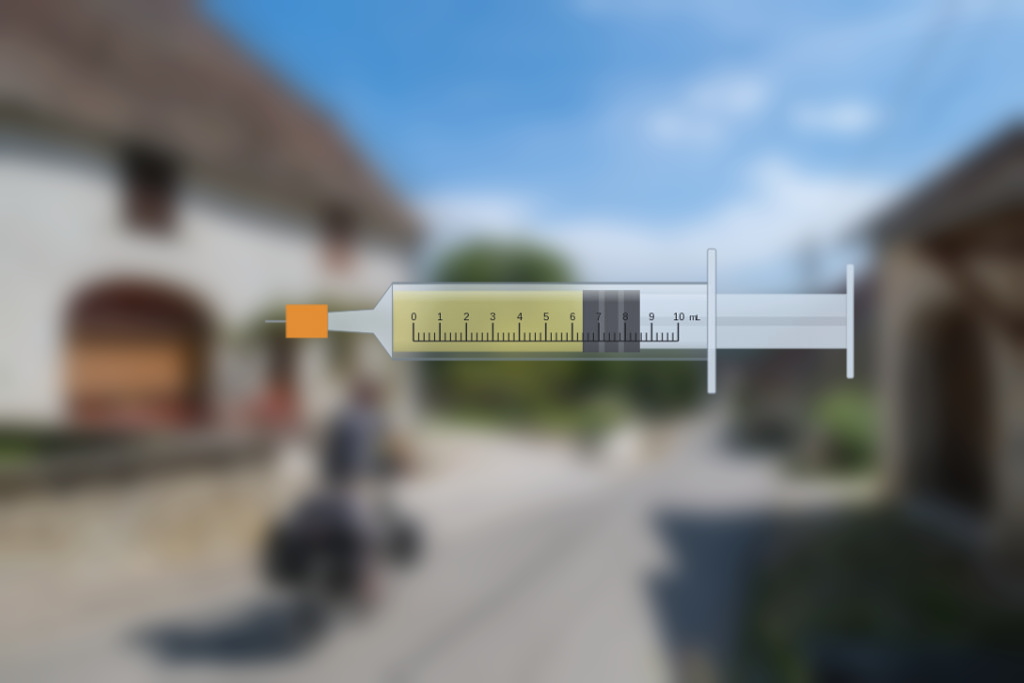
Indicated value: 6.4 mL
